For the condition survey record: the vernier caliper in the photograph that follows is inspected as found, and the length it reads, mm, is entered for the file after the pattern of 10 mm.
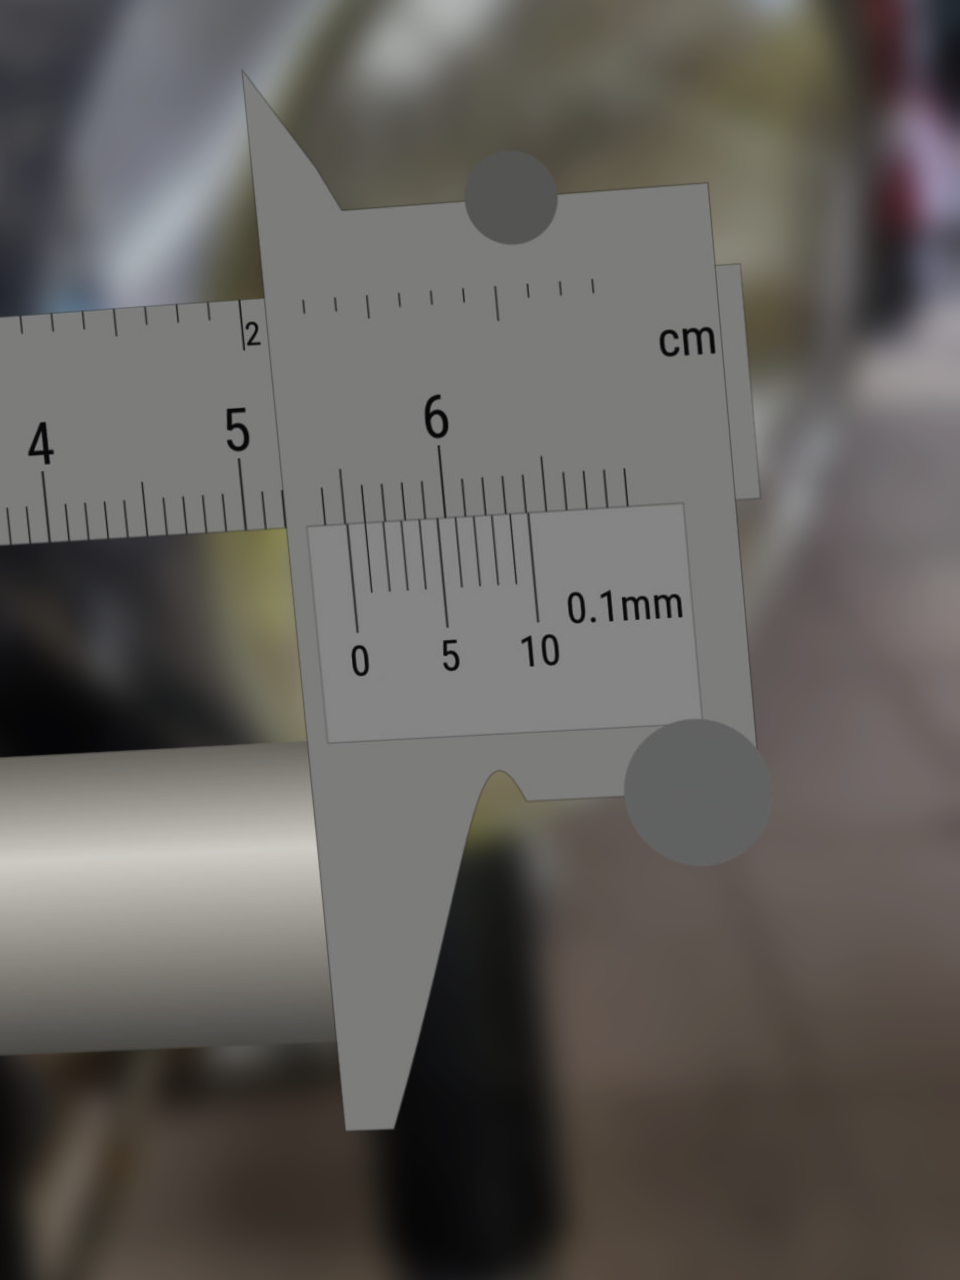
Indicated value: 55.1 mm
